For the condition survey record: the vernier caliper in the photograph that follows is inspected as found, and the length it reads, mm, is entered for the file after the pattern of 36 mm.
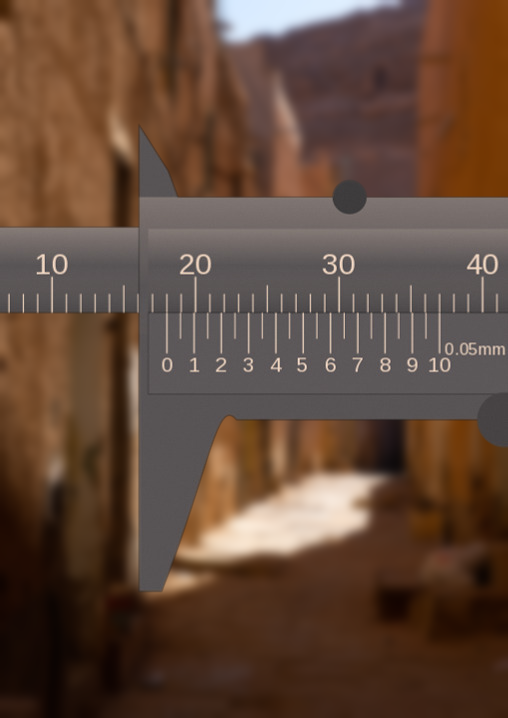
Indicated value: 18.0 mm
